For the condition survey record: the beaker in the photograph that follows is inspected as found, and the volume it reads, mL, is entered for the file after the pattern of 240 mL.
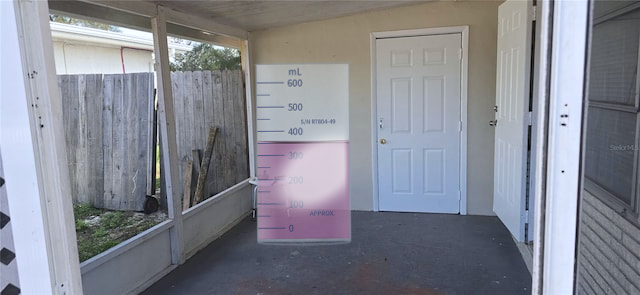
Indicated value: 350 mL
